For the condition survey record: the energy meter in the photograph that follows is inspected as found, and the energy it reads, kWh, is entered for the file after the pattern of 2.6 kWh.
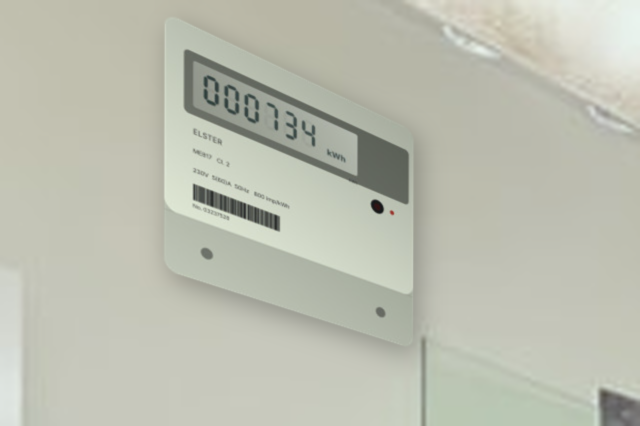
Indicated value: 734 kWh
